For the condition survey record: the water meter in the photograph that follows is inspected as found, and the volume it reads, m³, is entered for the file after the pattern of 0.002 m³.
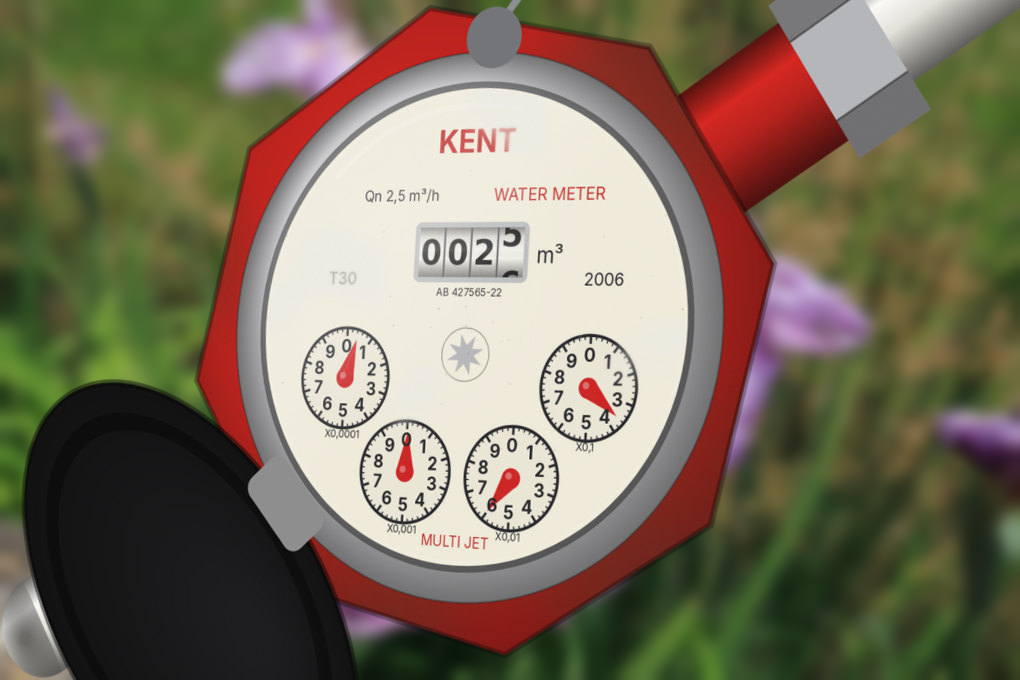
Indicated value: 25.3600 m³
